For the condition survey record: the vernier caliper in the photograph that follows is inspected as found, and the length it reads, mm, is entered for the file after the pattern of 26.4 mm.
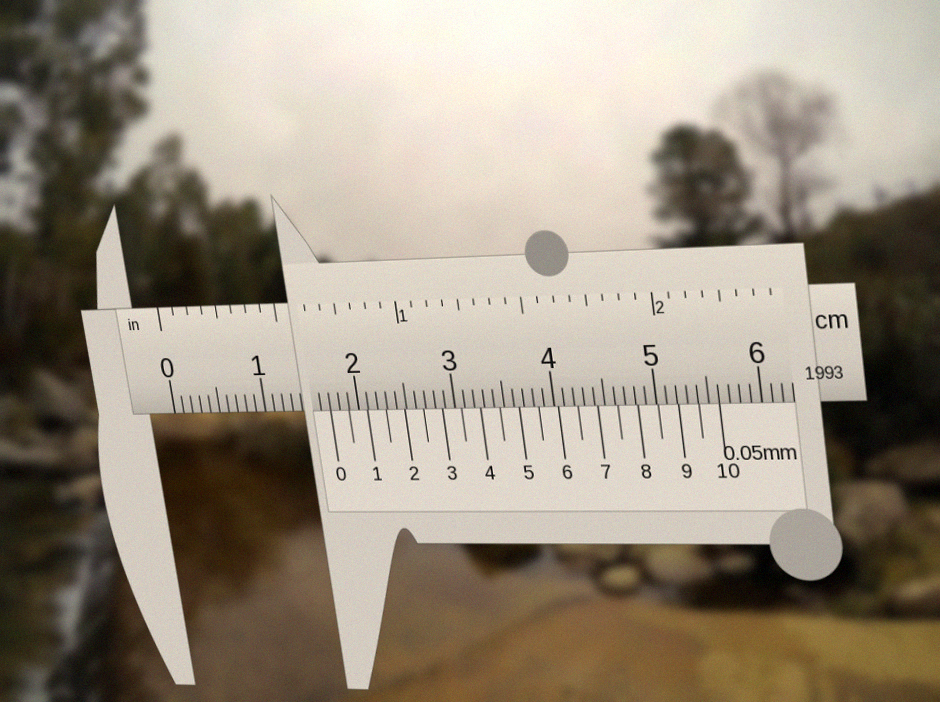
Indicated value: 17.0 mm
